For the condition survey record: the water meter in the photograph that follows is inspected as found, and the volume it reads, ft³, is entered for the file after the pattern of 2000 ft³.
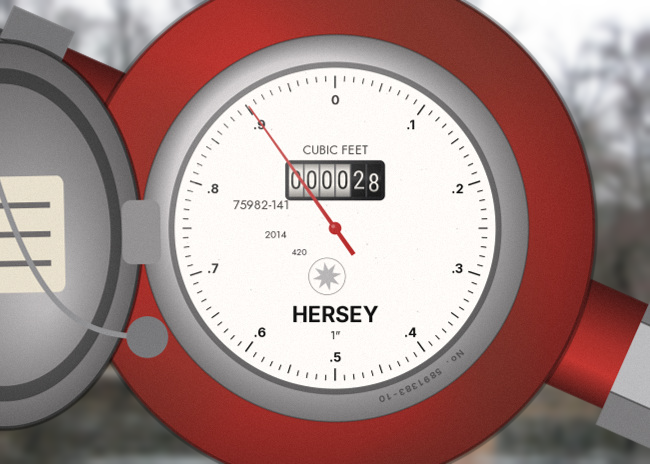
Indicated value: 27.90 ft³
